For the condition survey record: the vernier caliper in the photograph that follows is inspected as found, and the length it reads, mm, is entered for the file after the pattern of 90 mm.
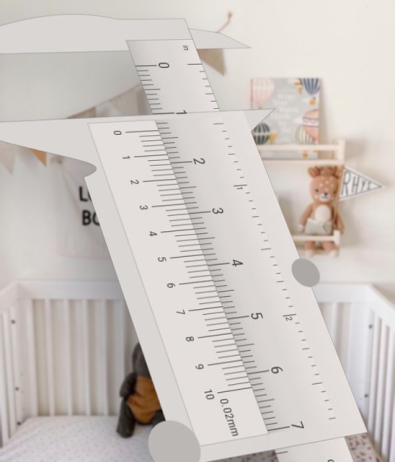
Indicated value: 13.4 mm
